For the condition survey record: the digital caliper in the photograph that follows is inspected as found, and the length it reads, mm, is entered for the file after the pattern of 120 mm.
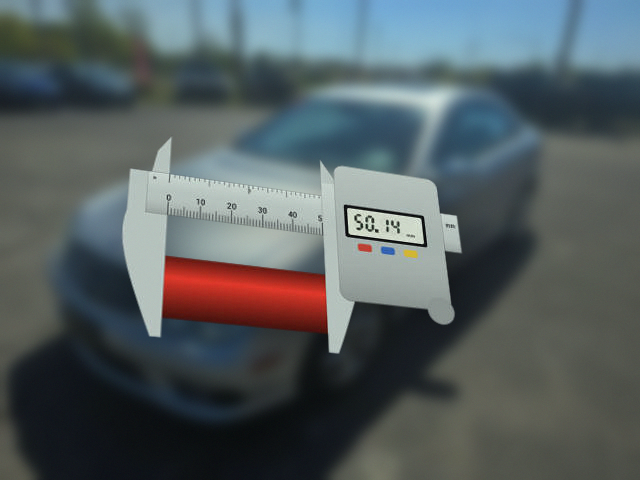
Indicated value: 50.14 mm
